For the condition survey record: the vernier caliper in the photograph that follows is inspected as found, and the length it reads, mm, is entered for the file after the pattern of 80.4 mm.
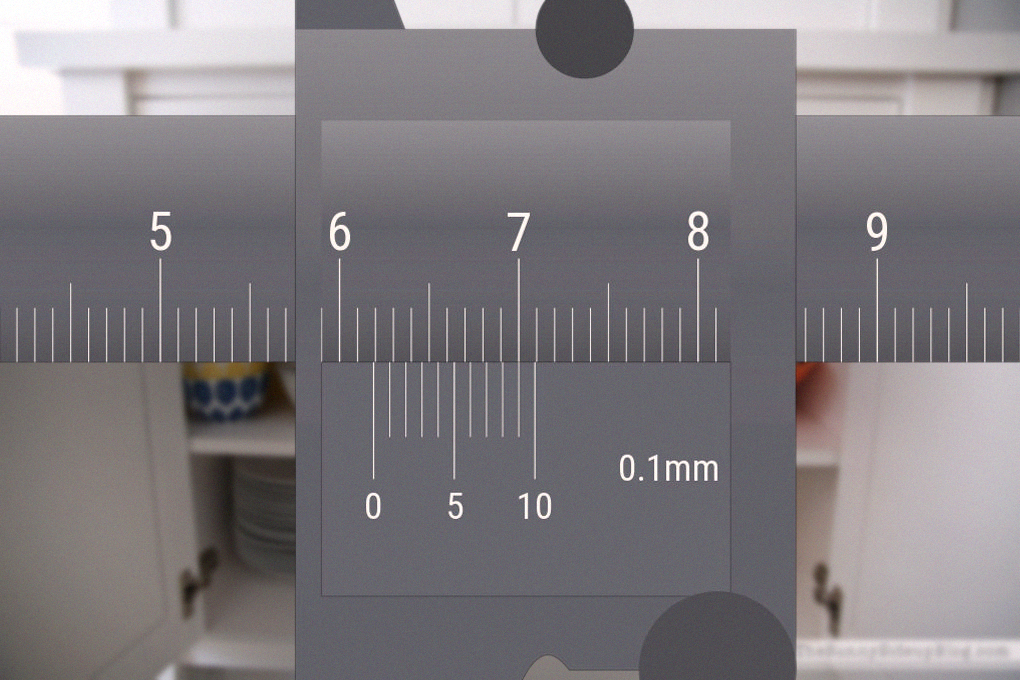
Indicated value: 61.9 mm
